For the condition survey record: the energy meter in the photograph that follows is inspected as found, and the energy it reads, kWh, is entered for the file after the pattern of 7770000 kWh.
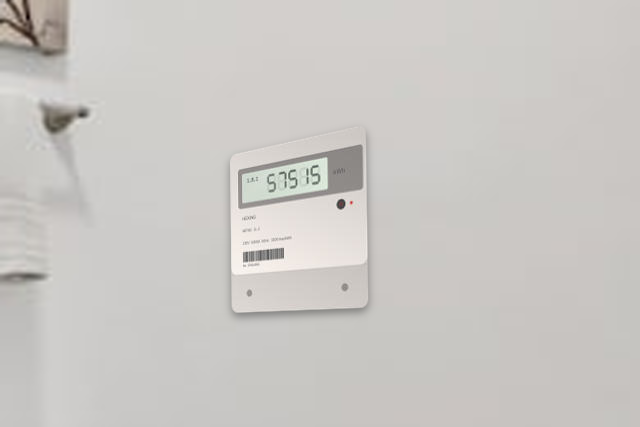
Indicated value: 57515 kWh
